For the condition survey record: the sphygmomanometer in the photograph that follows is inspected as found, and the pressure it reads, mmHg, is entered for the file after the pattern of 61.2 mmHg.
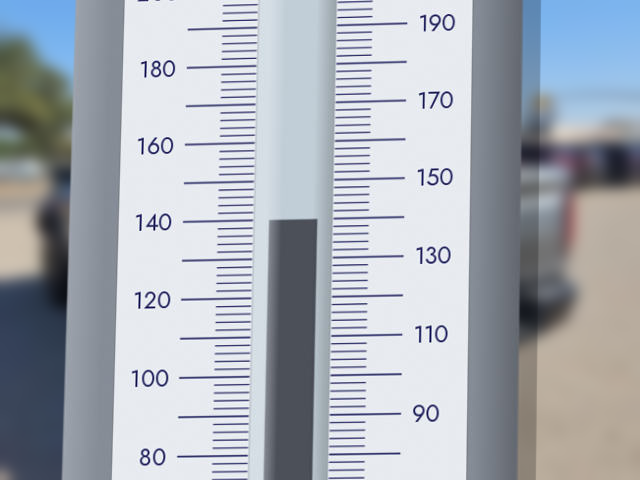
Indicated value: 140 mmHg
